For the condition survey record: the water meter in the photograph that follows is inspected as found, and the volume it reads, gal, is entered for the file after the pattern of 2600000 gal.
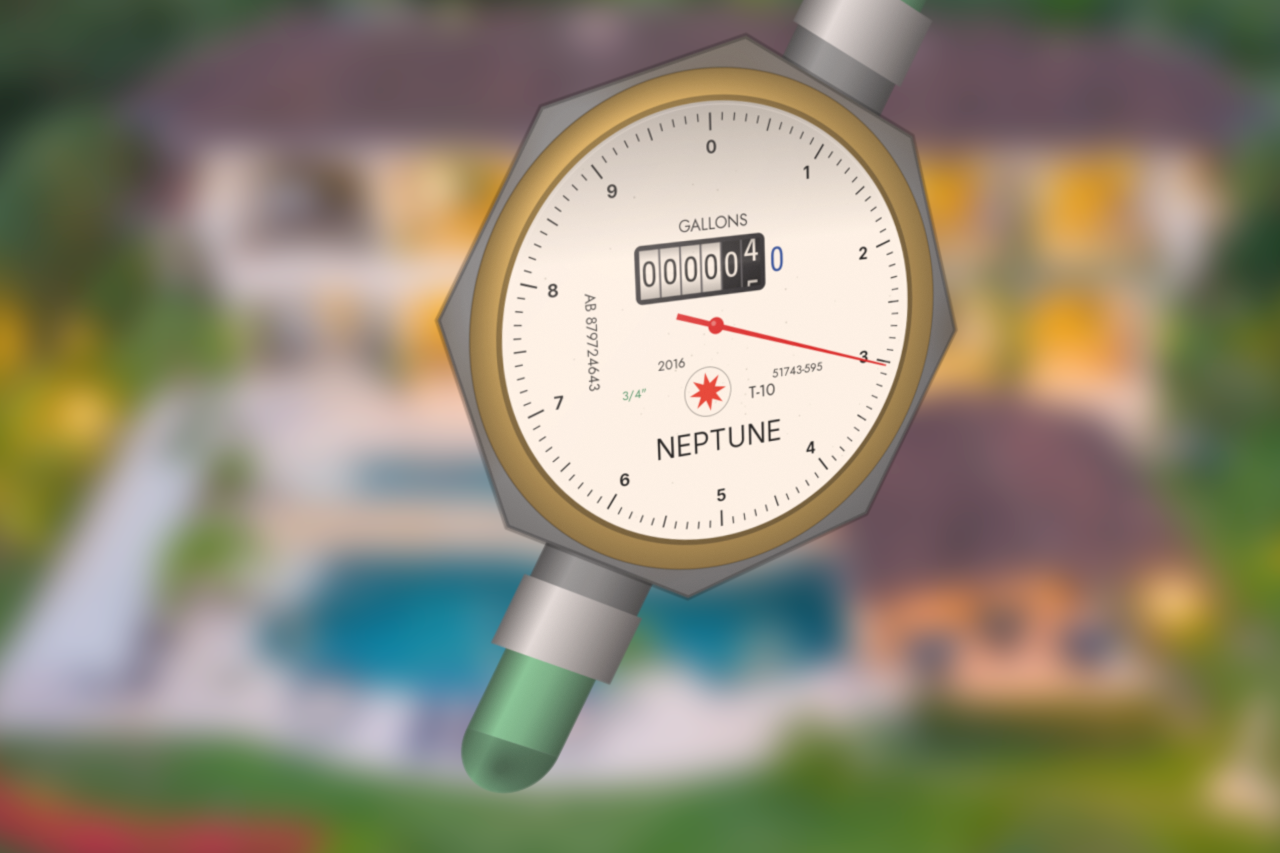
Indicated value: 43.0 gal
